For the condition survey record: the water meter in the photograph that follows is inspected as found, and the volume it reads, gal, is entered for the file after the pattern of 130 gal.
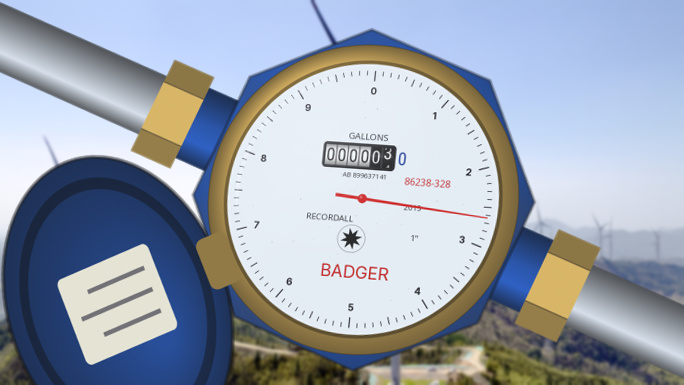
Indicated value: 32.6 gal
